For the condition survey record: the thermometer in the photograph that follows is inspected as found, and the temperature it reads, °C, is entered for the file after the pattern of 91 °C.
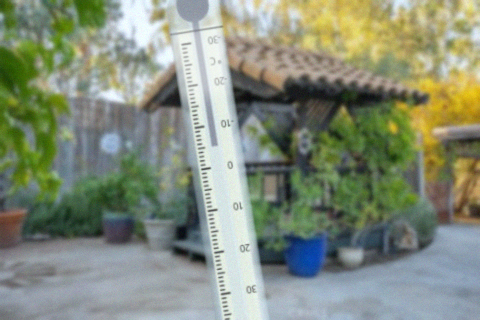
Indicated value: -5 °C
